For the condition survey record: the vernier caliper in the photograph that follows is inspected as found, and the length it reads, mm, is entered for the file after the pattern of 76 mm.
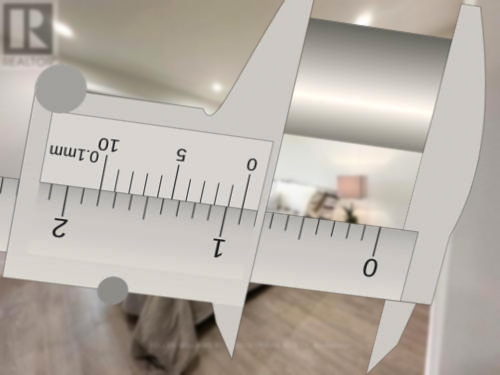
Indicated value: 9.0 mm
